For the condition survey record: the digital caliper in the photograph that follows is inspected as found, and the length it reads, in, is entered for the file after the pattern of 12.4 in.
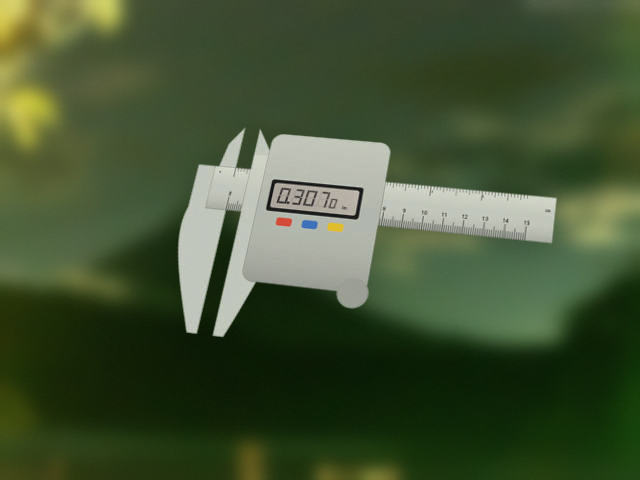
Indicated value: 0.3070 in
